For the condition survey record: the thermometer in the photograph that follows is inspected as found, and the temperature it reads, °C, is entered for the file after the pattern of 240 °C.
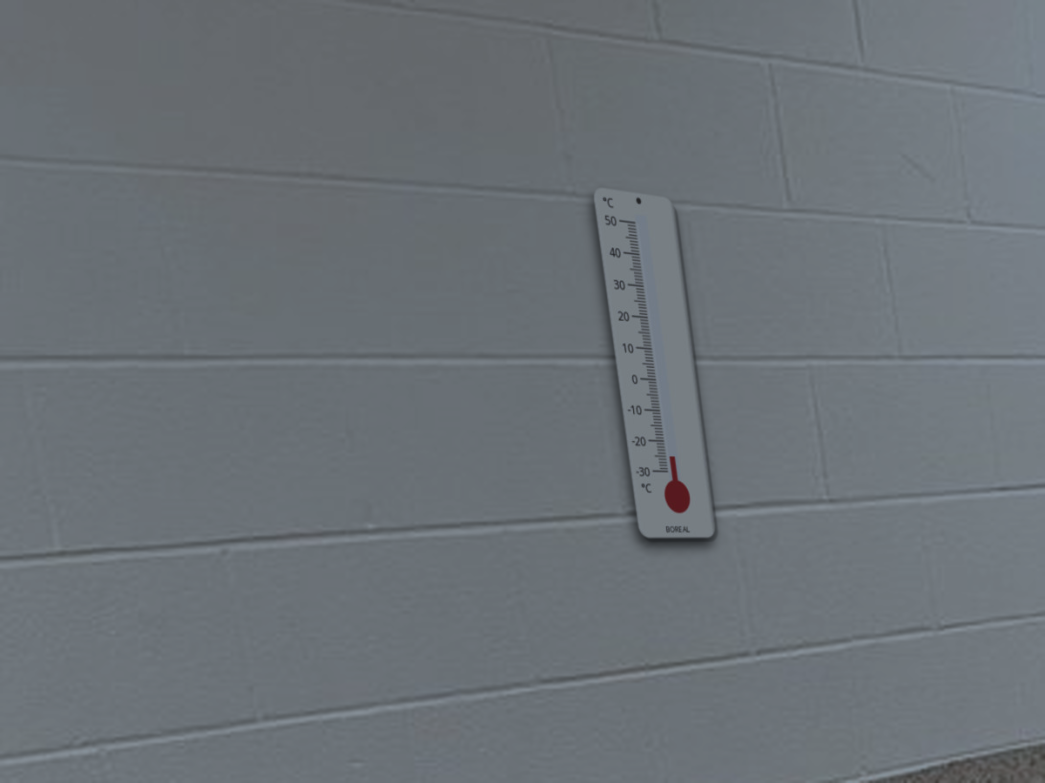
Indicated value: -25 °C
